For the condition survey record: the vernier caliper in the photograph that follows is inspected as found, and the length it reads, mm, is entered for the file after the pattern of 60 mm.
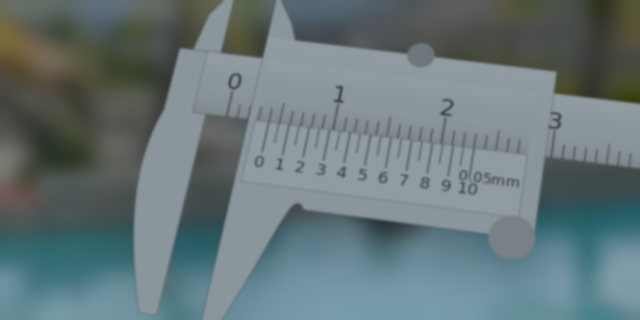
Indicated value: 4.0 mm
